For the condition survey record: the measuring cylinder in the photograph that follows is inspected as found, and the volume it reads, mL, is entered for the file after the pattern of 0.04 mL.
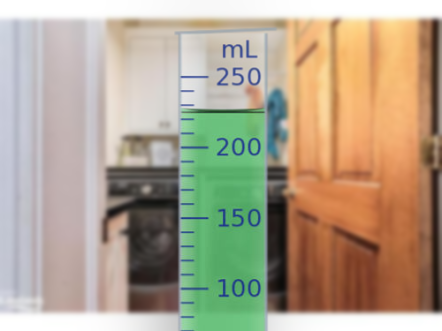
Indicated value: 225 mL
